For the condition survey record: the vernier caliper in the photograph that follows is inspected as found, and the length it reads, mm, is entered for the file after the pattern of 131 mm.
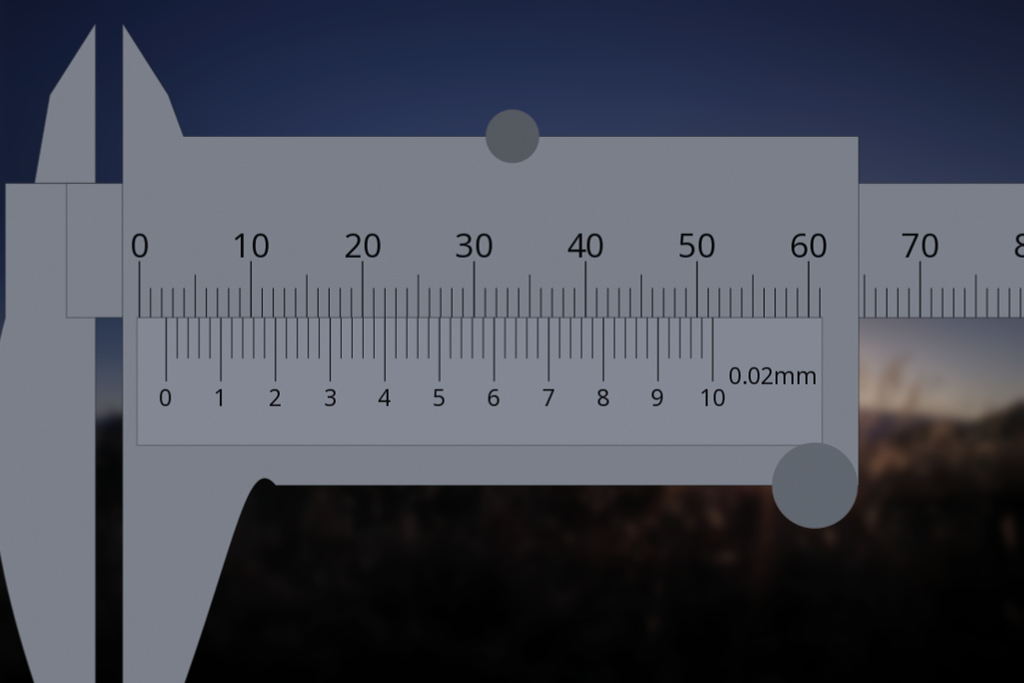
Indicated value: 2.4 mm
